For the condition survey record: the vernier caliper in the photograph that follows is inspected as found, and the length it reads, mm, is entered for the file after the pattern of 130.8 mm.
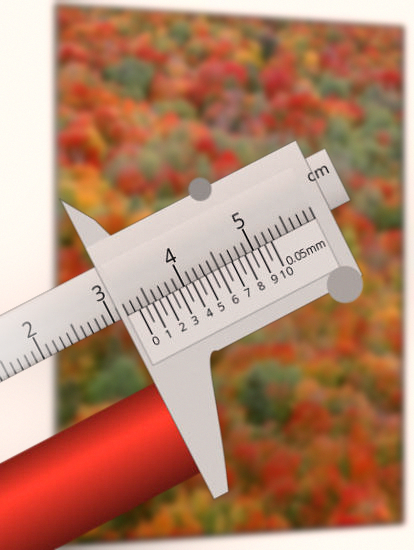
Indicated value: 33.6 mm
